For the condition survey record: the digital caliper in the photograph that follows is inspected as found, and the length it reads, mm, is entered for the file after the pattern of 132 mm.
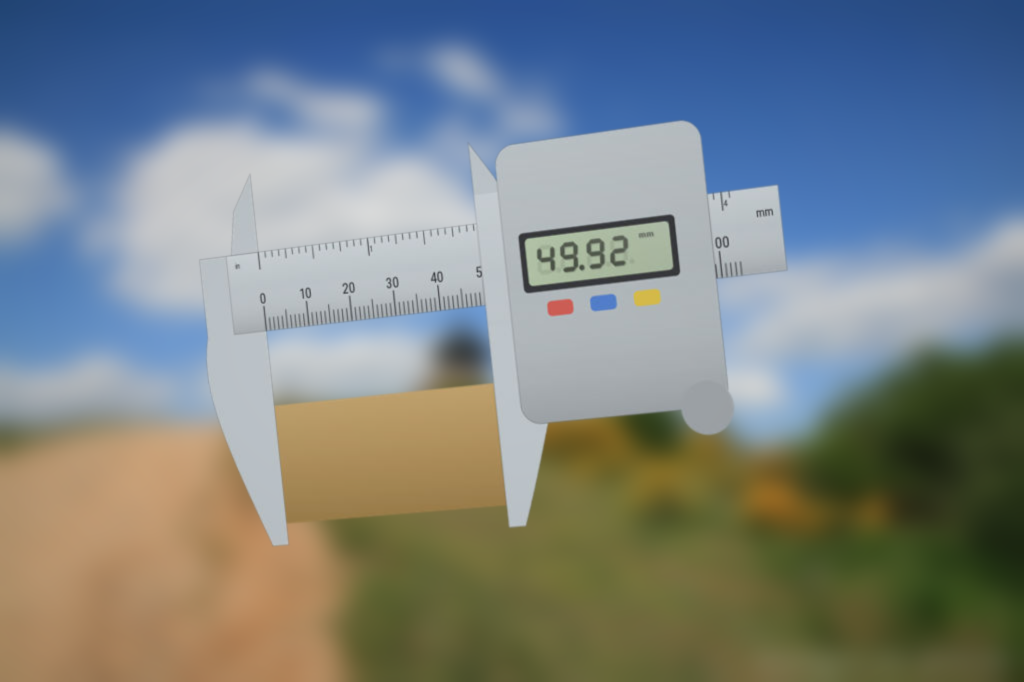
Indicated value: 49.92 mm
